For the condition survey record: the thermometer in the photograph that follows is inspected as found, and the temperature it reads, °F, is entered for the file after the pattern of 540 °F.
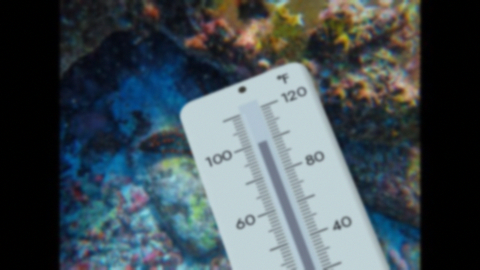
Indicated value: 100 °F
